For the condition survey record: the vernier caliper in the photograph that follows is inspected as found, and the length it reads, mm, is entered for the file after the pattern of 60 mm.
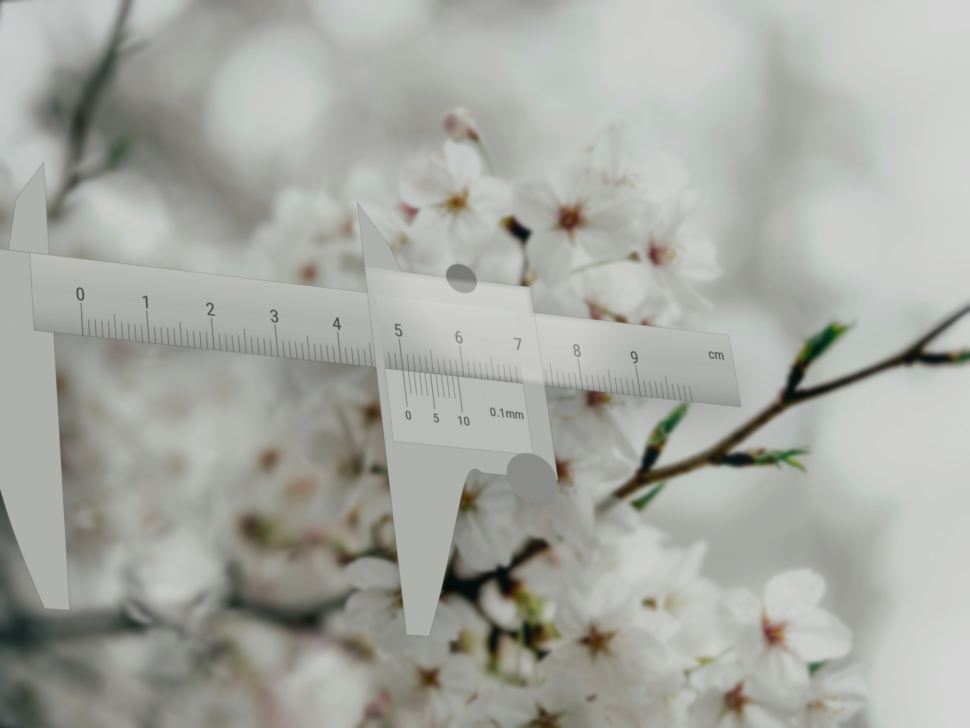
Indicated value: 50.0 mm
